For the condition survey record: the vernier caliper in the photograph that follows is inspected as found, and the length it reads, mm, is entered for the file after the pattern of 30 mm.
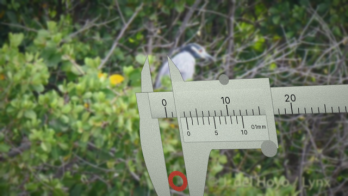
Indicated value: 3.2 mm
